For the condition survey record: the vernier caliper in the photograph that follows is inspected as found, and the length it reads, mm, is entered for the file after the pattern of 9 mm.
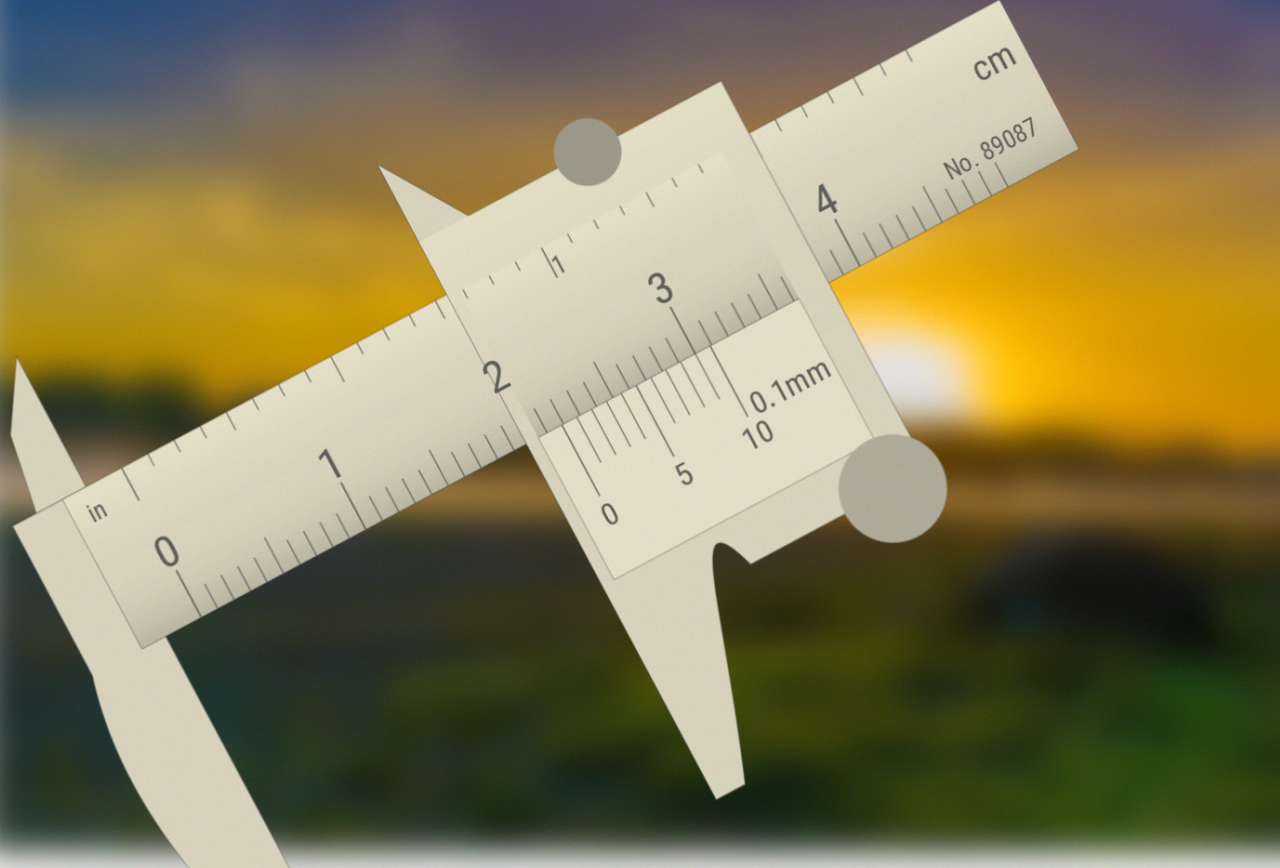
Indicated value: 21.9 mm
